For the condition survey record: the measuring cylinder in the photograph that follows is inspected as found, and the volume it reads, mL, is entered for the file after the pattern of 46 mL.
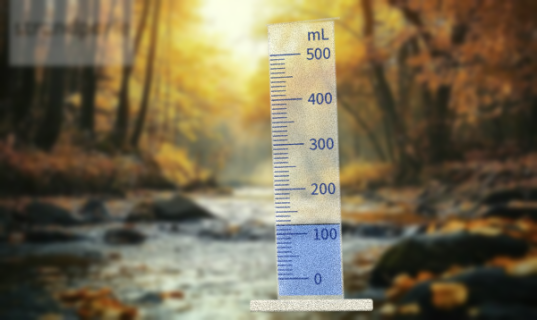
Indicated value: 120 mL
